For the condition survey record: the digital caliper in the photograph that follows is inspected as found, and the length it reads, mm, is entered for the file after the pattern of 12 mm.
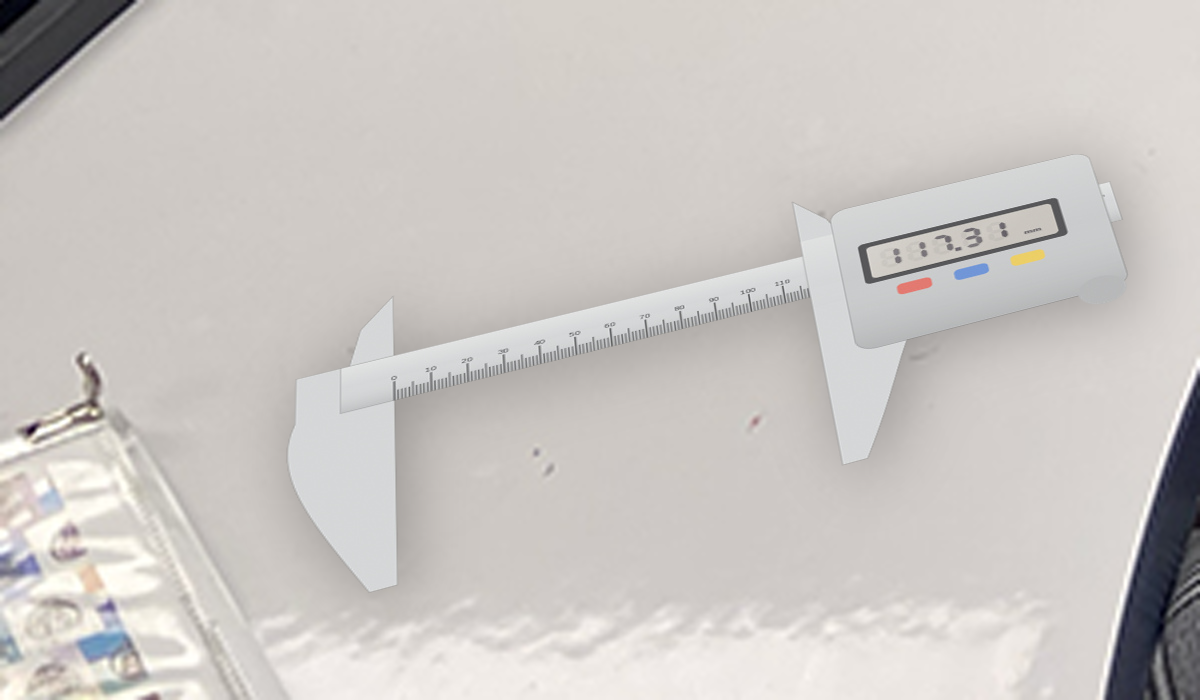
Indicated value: 117.31 mm
